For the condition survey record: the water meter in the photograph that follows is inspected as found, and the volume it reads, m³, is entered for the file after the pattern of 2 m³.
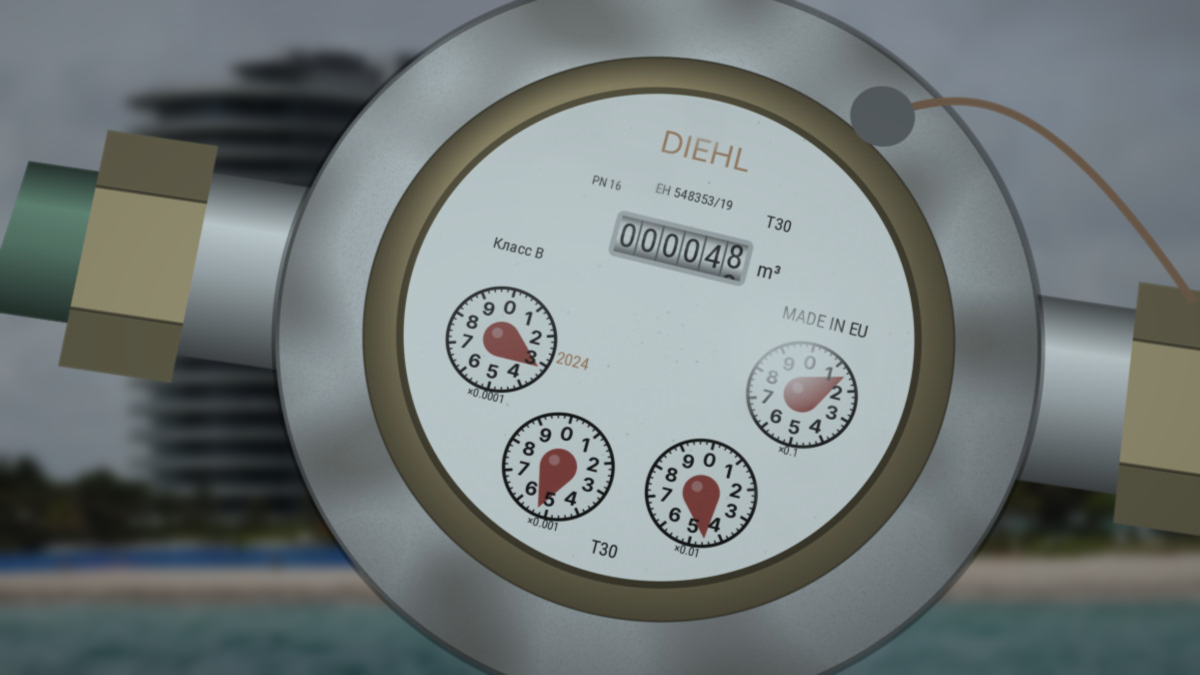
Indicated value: 48.1453 m³
